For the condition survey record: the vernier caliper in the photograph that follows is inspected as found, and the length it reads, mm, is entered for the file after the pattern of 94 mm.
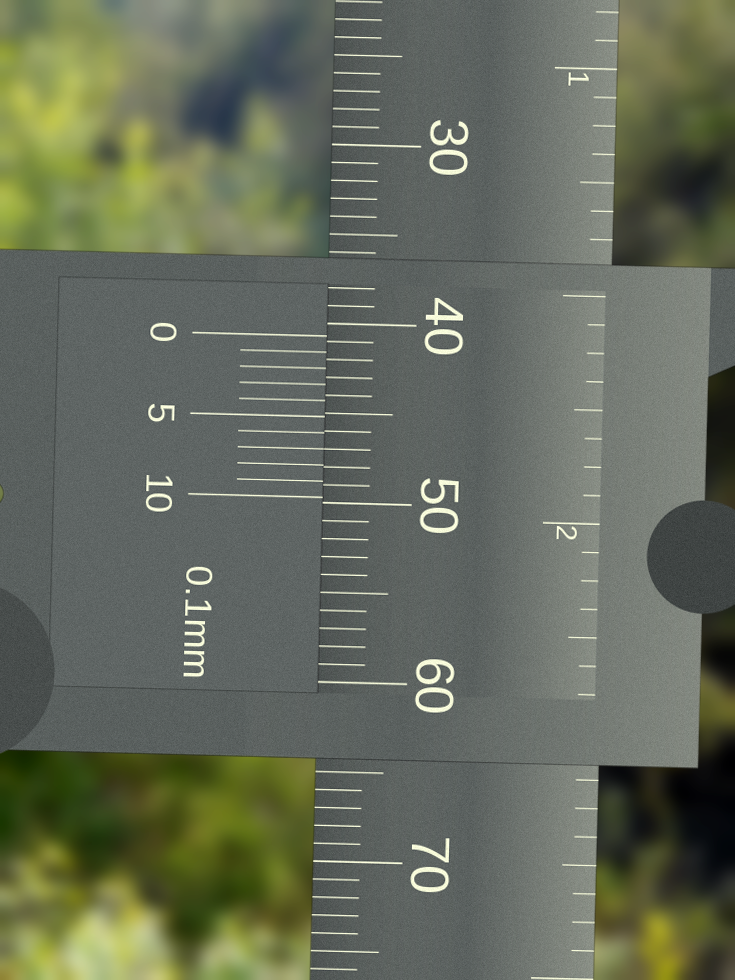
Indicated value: 40.7 mm
